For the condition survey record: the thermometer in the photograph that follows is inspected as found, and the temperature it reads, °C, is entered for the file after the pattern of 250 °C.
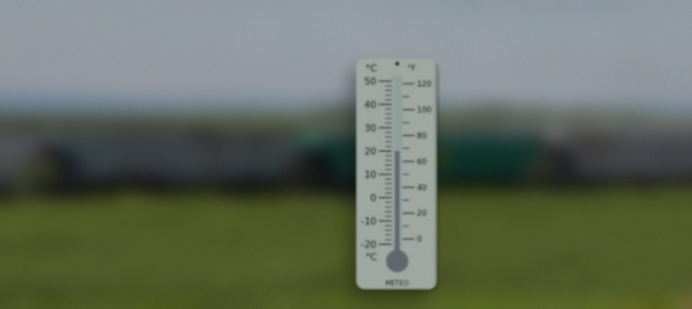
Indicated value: 20 °C
